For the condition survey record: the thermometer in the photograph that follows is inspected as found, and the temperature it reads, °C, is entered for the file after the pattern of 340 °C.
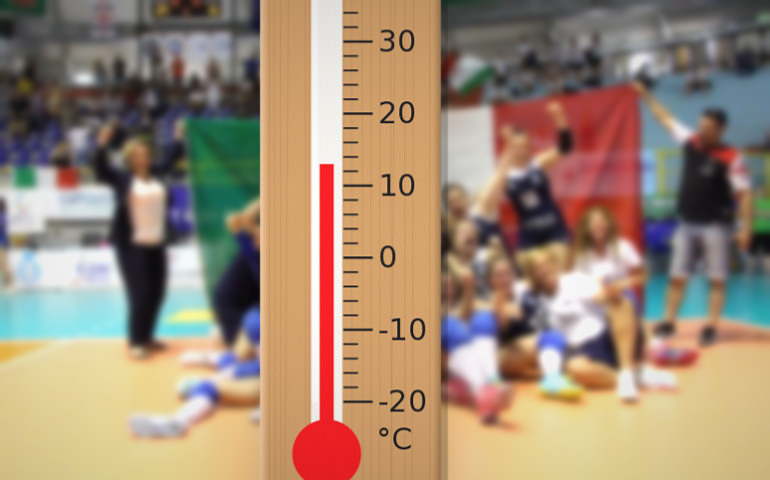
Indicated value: 13 °C
